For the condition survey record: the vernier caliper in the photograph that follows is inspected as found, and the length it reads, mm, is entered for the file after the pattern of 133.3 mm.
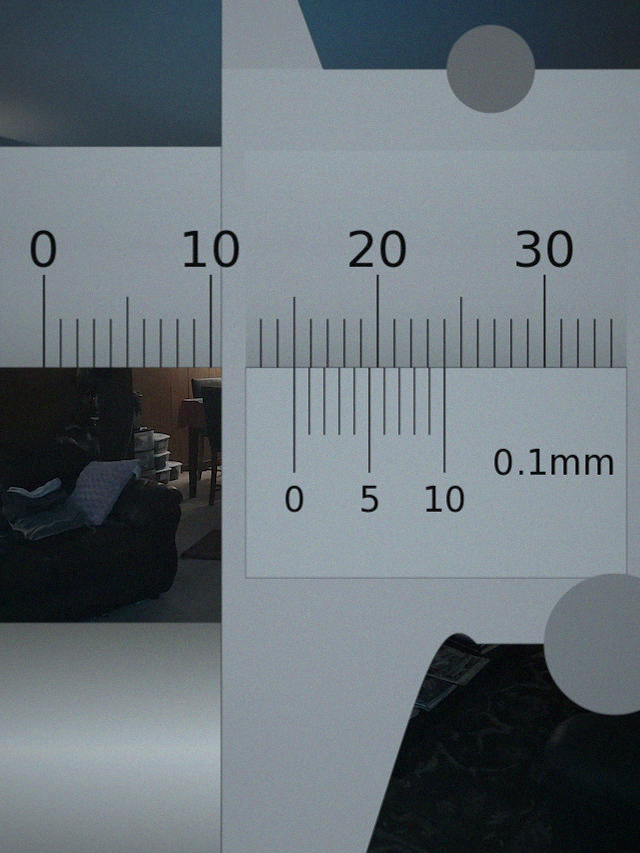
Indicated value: 15.0 mm
